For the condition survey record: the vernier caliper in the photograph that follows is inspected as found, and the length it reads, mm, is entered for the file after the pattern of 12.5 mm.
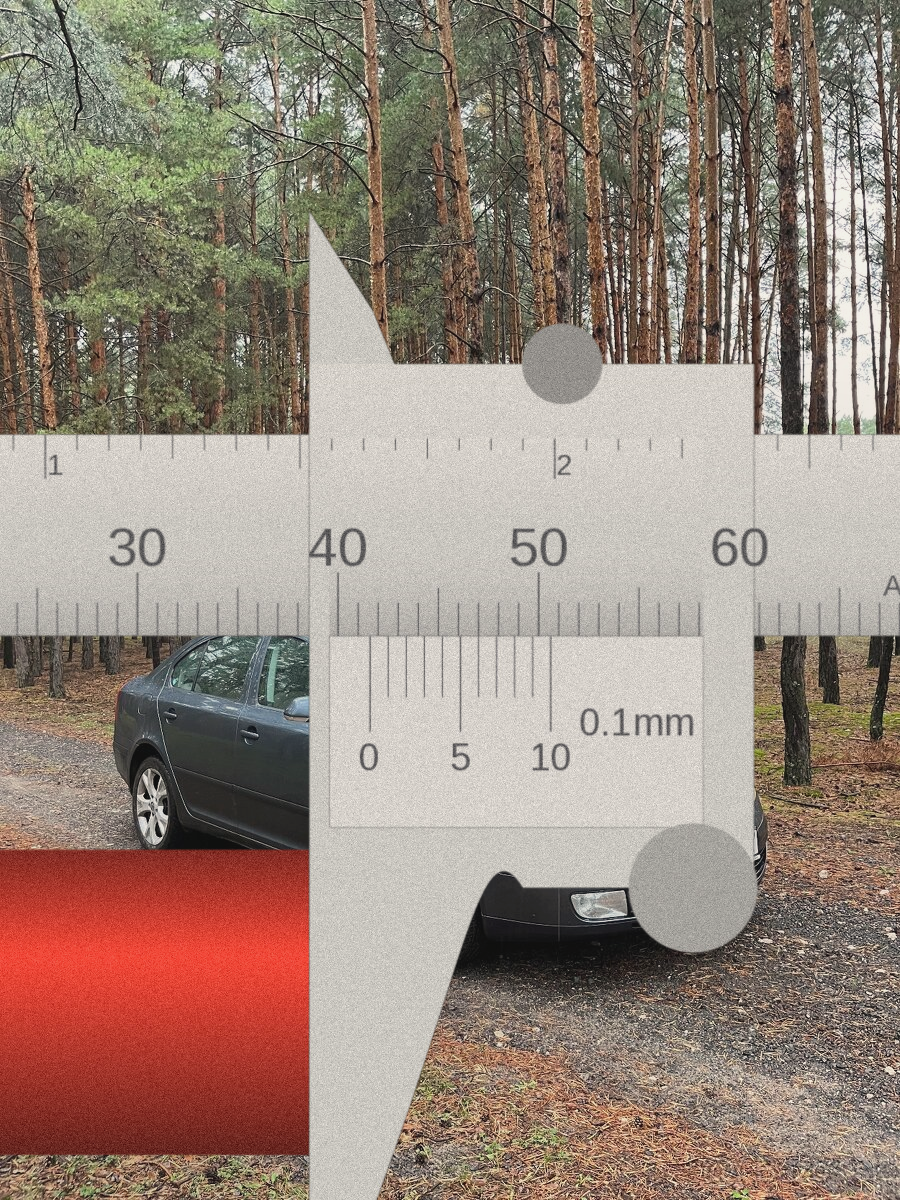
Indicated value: 41.6 mm
